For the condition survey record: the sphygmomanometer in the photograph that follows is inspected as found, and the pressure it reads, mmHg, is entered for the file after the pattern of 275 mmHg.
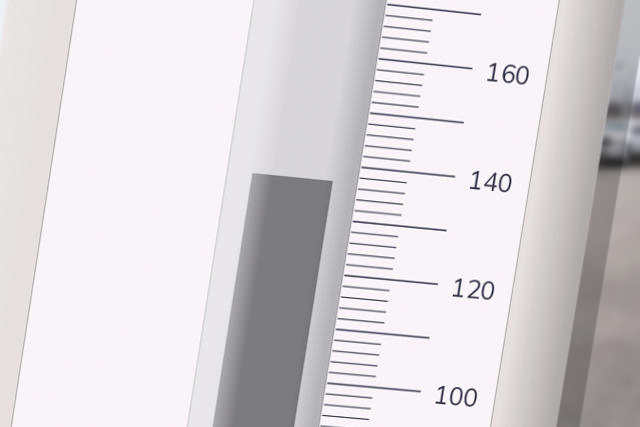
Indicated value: 137 mmHg
